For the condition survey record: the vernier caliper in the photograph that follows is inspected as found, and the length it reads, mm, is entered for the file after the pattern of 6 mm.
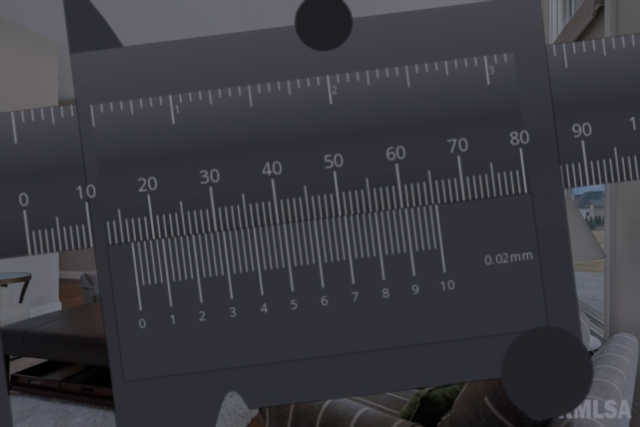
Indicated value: 16.5 mm
